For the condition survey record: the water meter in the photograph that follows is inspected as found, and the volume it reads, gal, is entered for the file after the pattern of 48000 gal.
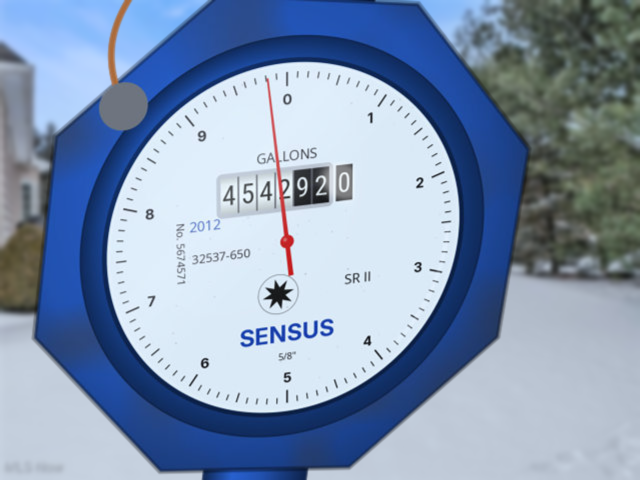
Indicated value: 4542919.8 gal
